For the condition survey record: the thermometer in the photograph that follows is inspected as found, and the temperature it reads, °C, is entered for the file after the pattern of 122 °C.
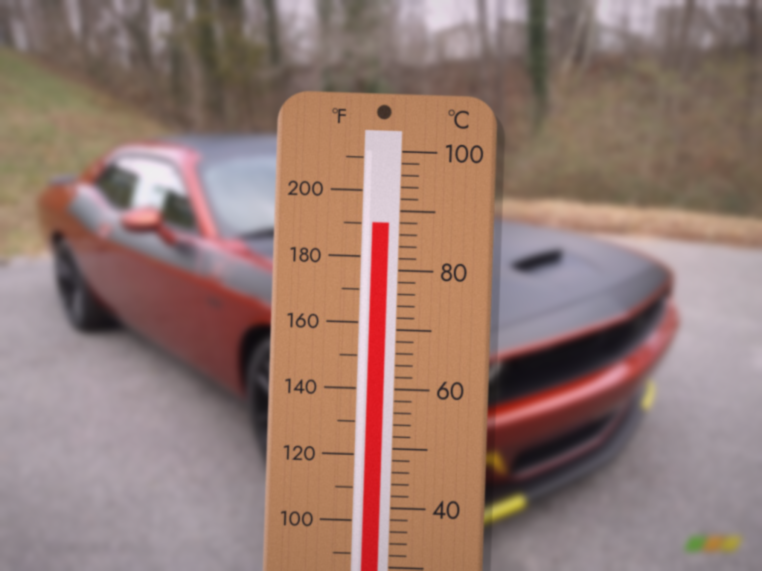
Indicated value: 88 °C
